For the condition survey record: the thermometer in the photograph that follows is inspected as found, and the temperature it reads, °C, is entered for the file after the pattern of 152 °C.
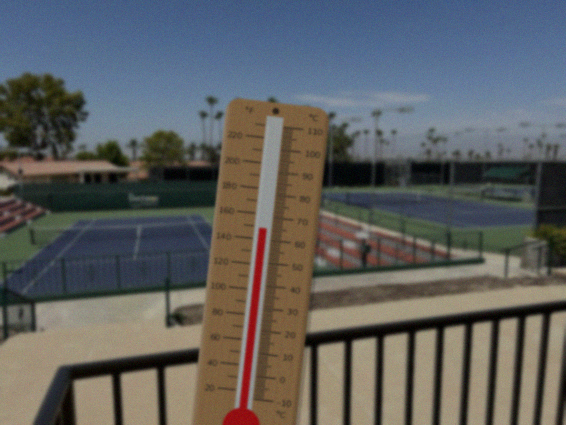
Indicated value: 65 °C
